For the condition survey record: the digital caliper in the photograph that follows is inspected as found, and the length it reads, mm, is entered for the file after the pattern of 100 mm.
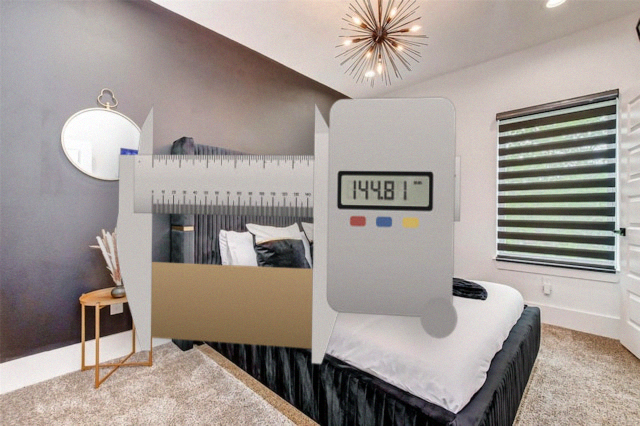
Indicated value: 144.81 mm
